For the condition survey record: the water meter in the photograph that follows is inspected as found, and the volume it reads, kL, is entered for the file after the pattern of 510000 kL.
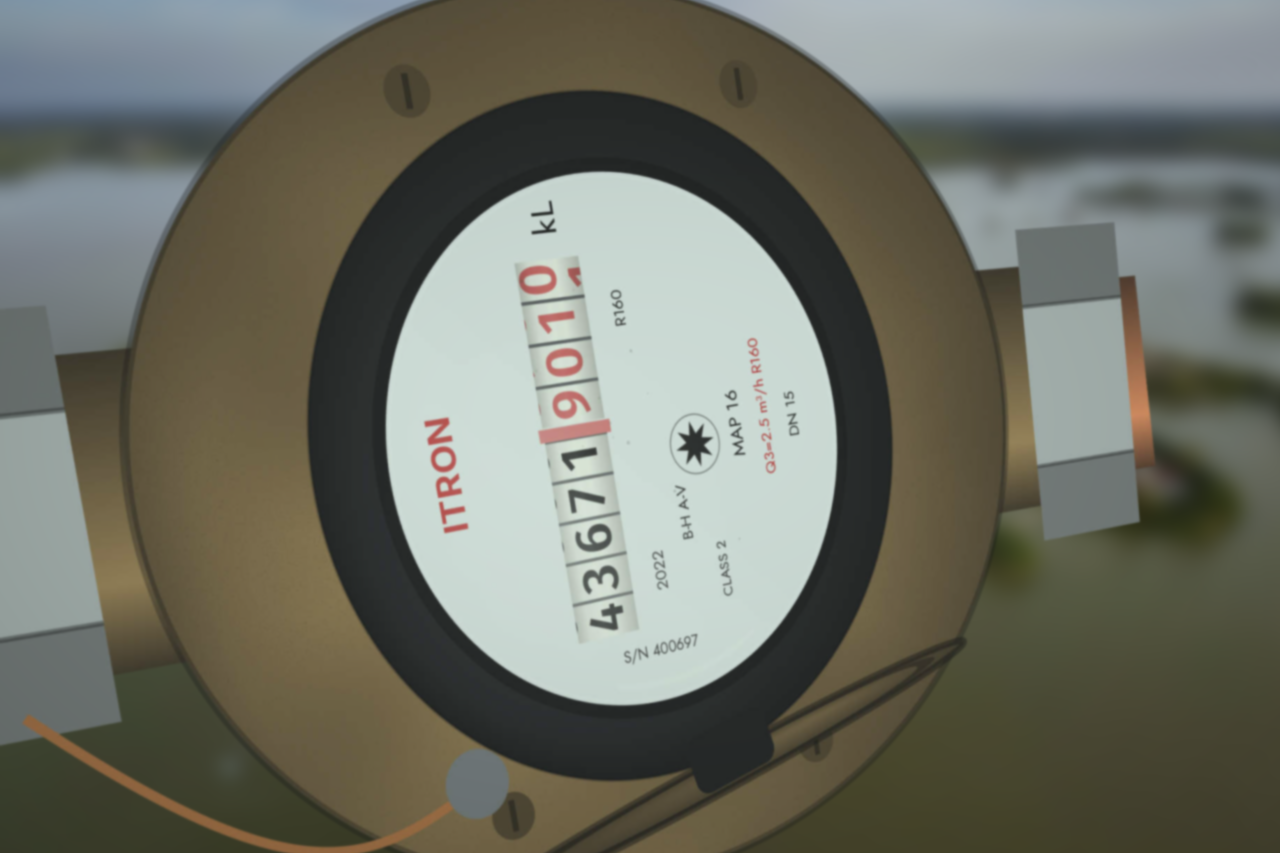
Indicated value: 43671.9010 kL
